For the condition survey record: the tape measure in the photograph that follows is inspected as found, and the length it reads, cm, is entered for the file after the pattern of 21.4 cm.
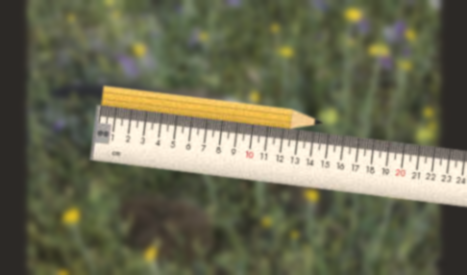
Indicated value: 14.5 cm
